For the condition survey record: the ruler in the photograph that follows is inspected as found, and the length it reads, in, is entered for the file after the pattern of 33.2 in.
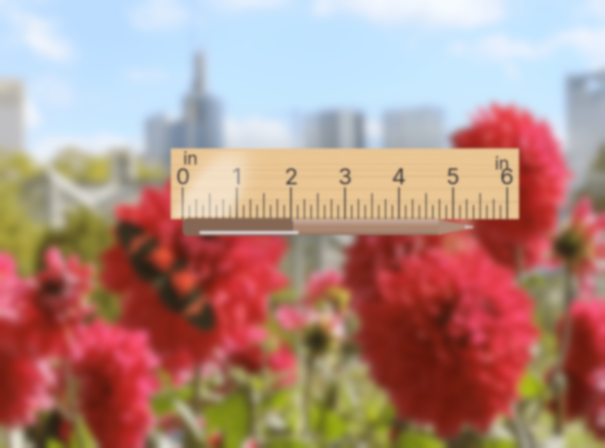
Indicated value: 5.375 in
